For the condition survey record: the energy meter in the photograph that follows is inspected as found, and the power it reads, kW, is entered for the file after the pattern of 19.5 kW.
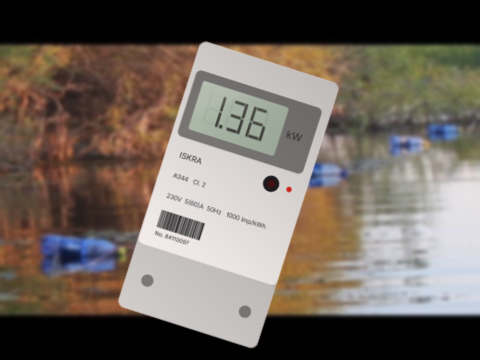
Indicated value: 1.36 kW
